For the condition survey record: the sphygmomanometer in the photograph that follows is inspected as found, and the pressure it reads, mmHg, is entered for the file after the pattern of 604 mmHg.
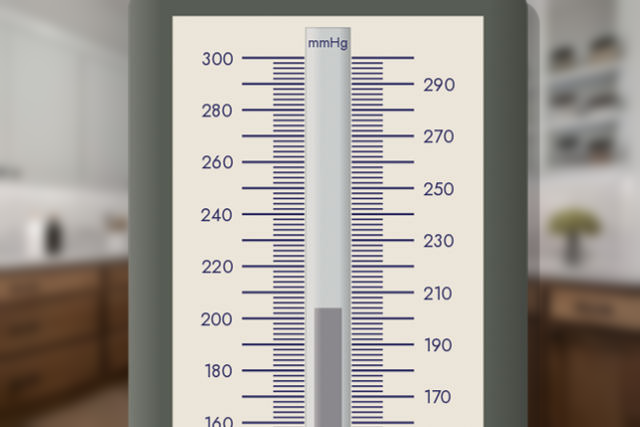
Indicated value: 204 mmHg
